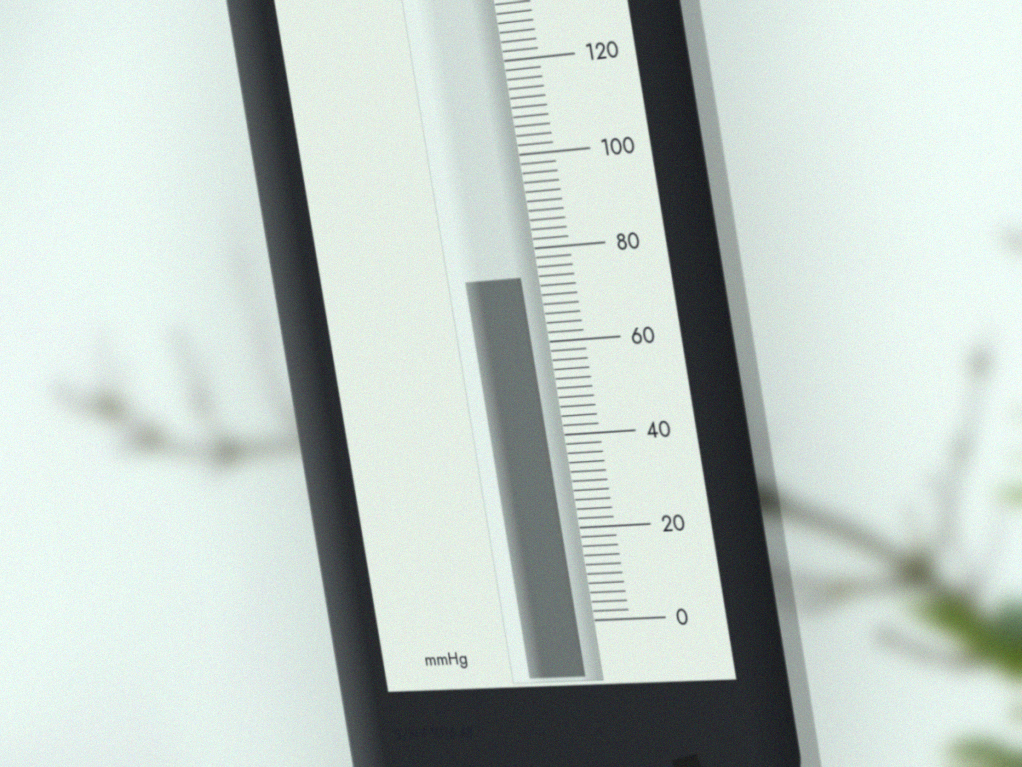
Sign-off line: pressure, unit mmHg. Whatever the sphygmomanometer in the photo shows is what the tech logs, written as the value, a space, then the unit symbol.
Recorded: 74 mmHg
